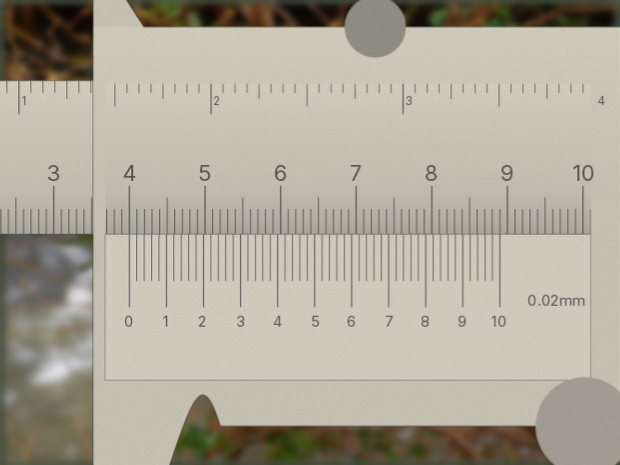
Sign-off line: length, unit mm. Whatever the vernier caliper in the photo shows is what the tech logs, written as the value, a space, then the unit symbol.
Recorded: 40.0 mm
